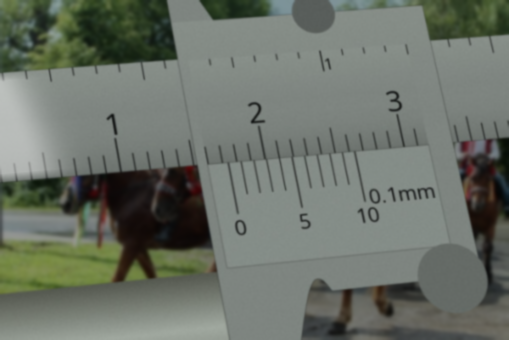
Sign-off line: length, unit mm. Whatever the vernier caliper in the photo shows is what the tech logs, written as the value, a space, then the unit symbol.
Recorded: 17.4 mm
